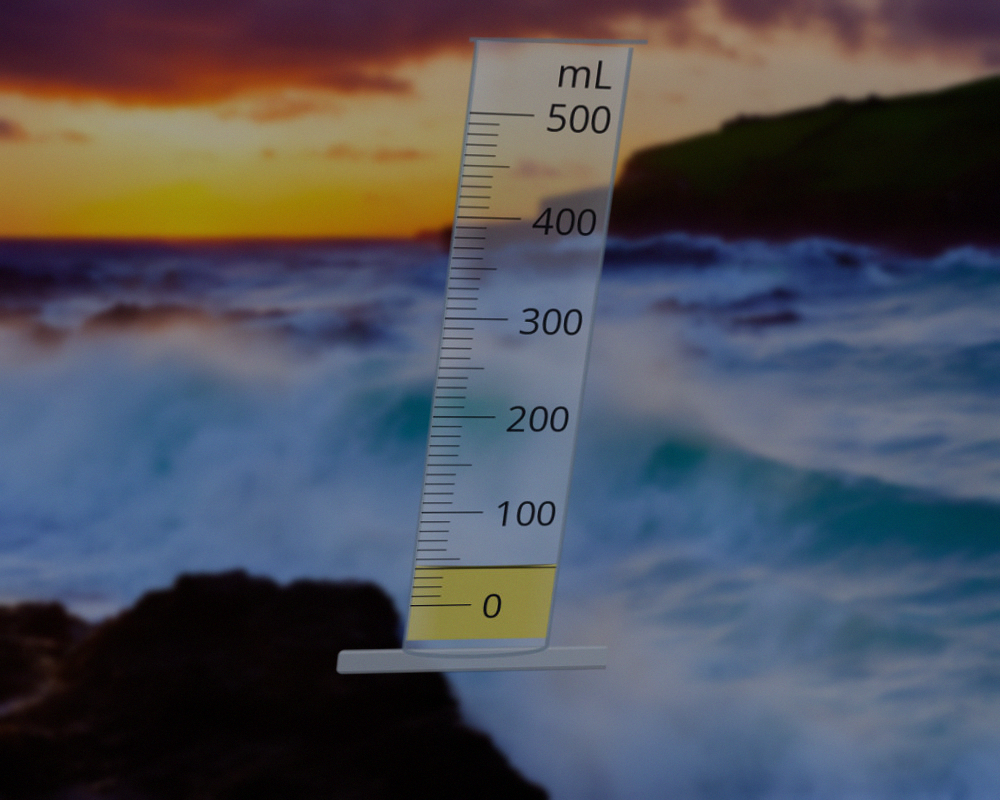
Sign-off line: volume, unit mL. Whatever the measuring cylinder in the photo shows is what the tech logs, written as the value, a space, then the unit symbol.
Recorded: 40 mL
